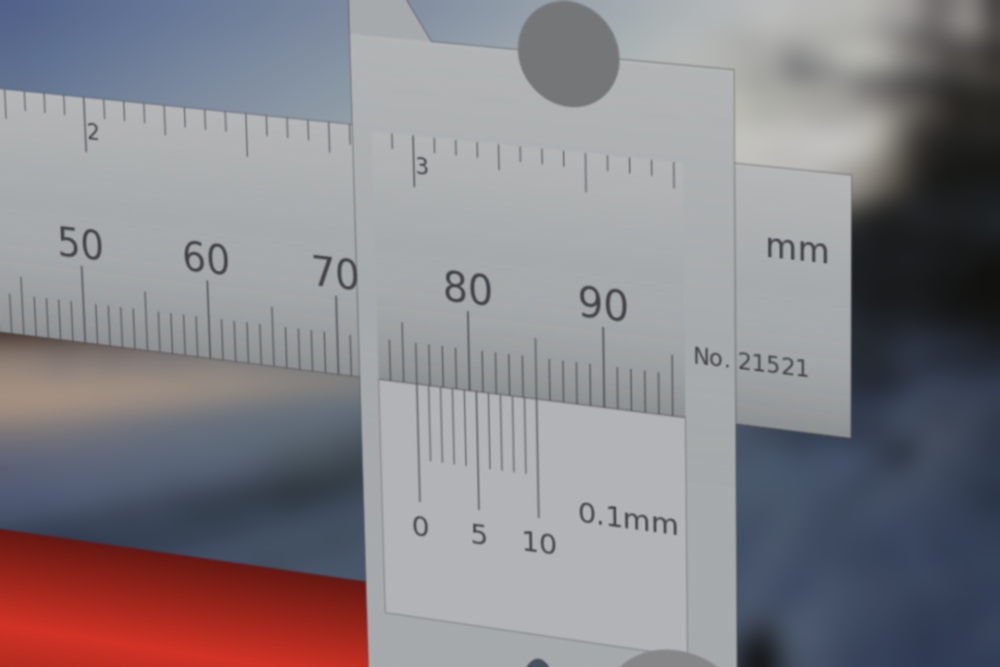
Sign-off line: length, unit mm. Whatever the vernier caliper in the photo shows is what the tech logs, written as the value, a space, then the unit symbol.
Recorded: 76.0 mm
